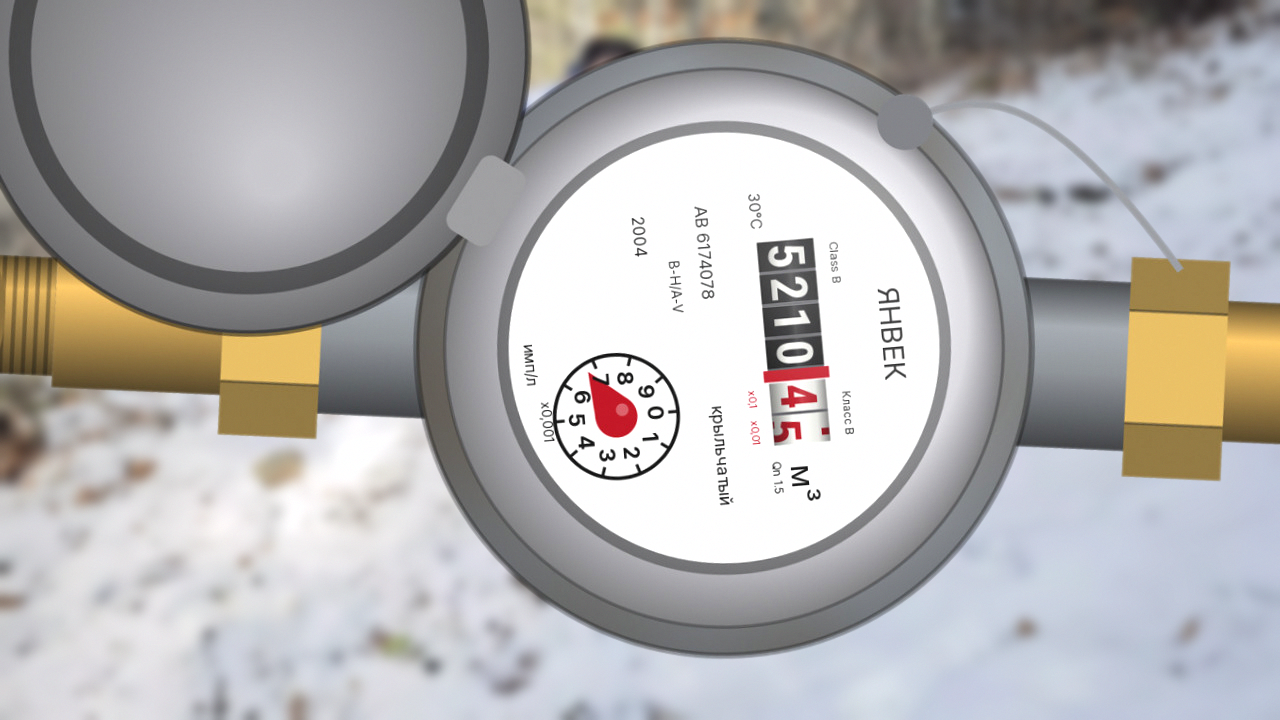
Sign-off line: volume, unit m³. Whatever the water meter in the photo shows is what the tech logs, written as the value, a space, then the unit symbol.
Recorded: 5210.446 m³
